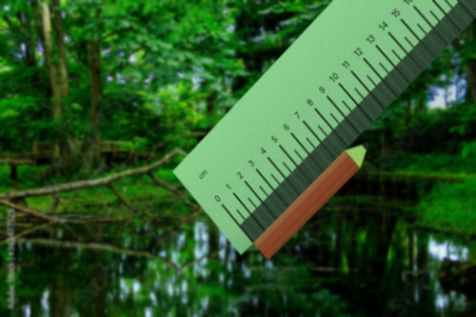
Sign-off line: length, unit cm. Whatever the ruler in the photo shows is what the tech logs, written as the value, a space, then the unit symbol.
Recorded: 9 cm
